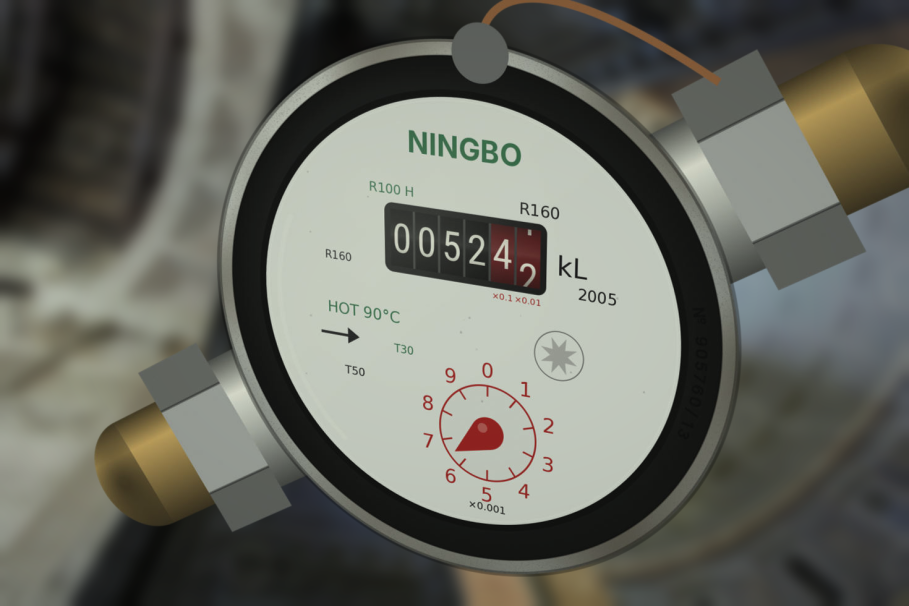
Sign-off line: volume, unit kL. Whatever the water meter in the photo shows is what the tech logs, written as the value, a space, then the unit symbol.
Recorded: 52.416 kL
